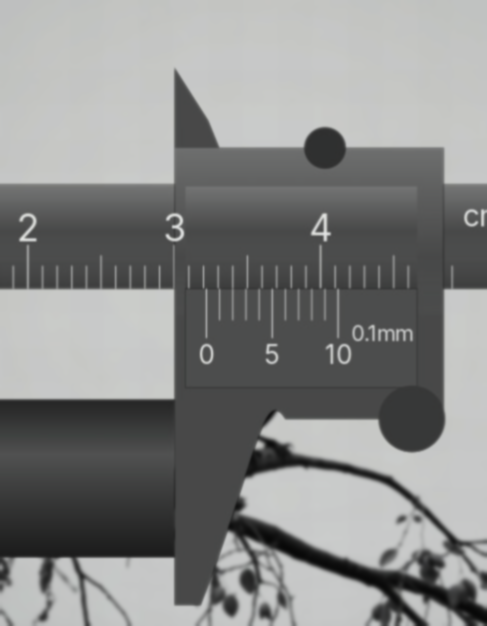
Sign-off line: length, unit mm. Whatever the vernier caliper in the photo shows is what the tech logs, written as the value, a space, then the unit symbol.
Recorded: 32.2 mm
